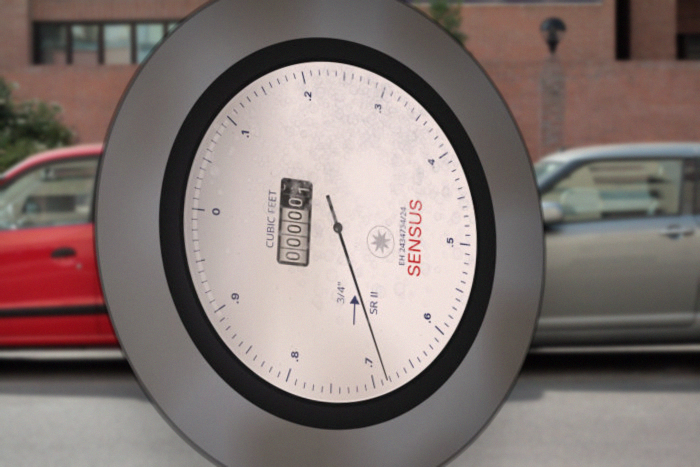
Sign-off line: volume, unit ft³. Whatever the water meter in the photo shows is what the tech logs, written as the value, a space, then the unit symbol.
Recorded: 0.68 ft³
